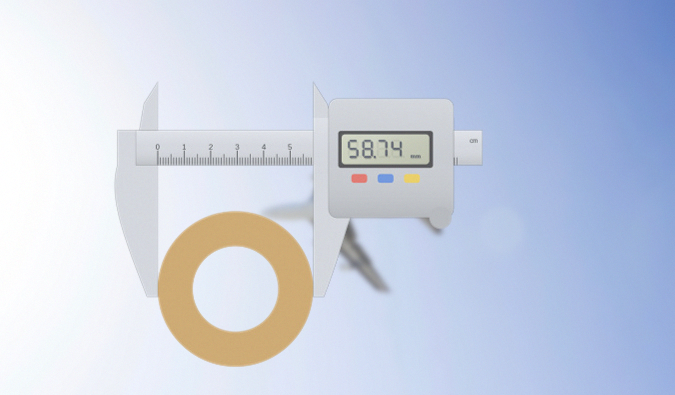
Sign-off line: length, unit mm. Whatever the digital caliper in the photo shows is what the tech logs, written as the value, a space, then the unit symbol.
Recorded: 58.74 mm
